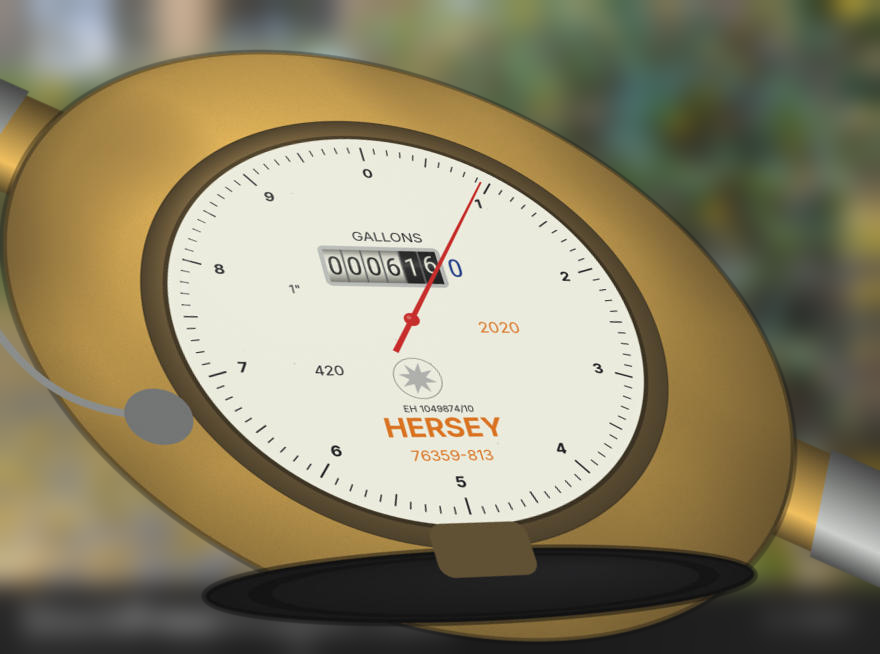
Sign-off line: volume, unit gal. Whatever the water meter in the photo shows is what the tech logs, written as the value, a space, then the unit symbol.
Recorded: 6160.9 gal
